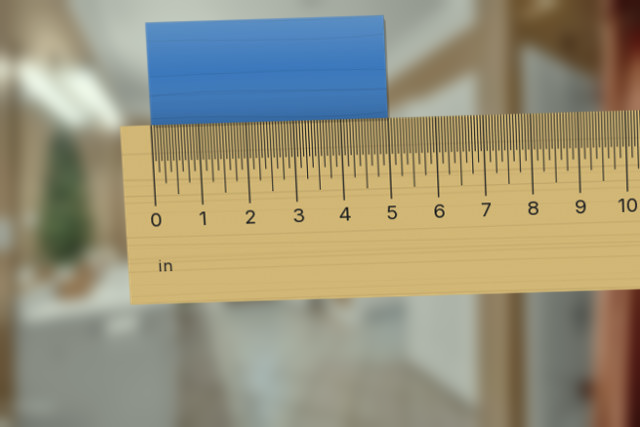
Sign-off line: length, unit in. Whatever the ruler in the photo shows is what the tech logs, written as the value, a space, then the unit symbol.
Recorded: 5 in
